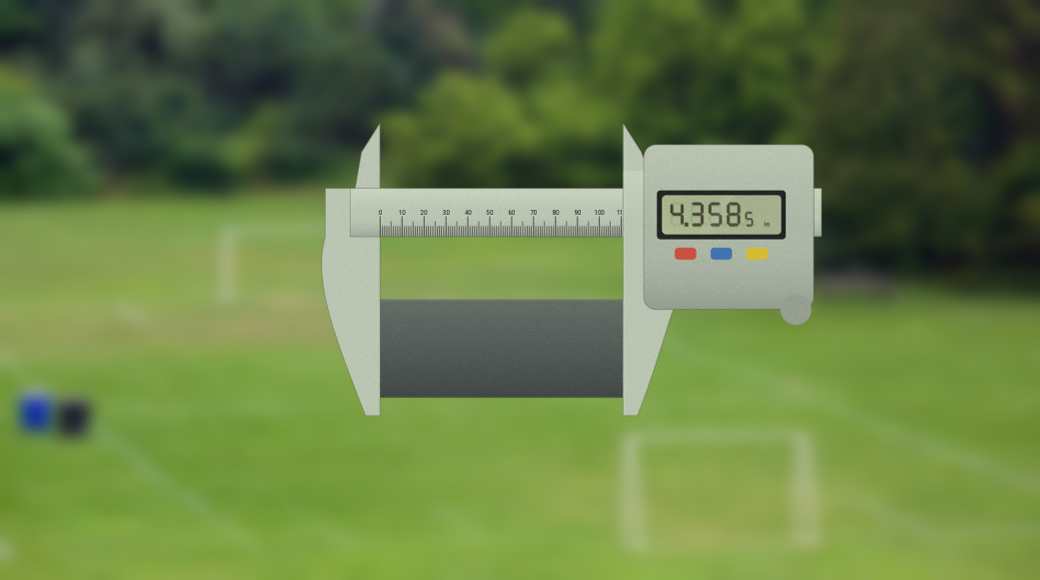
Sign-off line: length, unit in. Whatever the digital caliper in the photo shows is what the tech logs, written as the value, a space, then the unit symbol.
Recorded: 4.3585 in
